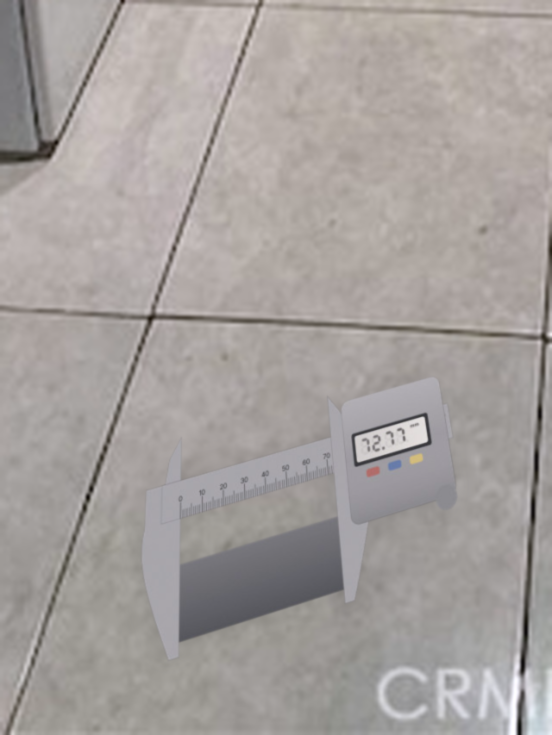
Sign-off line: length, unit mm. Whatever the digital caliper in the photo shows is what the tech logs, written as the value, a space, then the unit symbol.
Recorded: 72.77 mm
